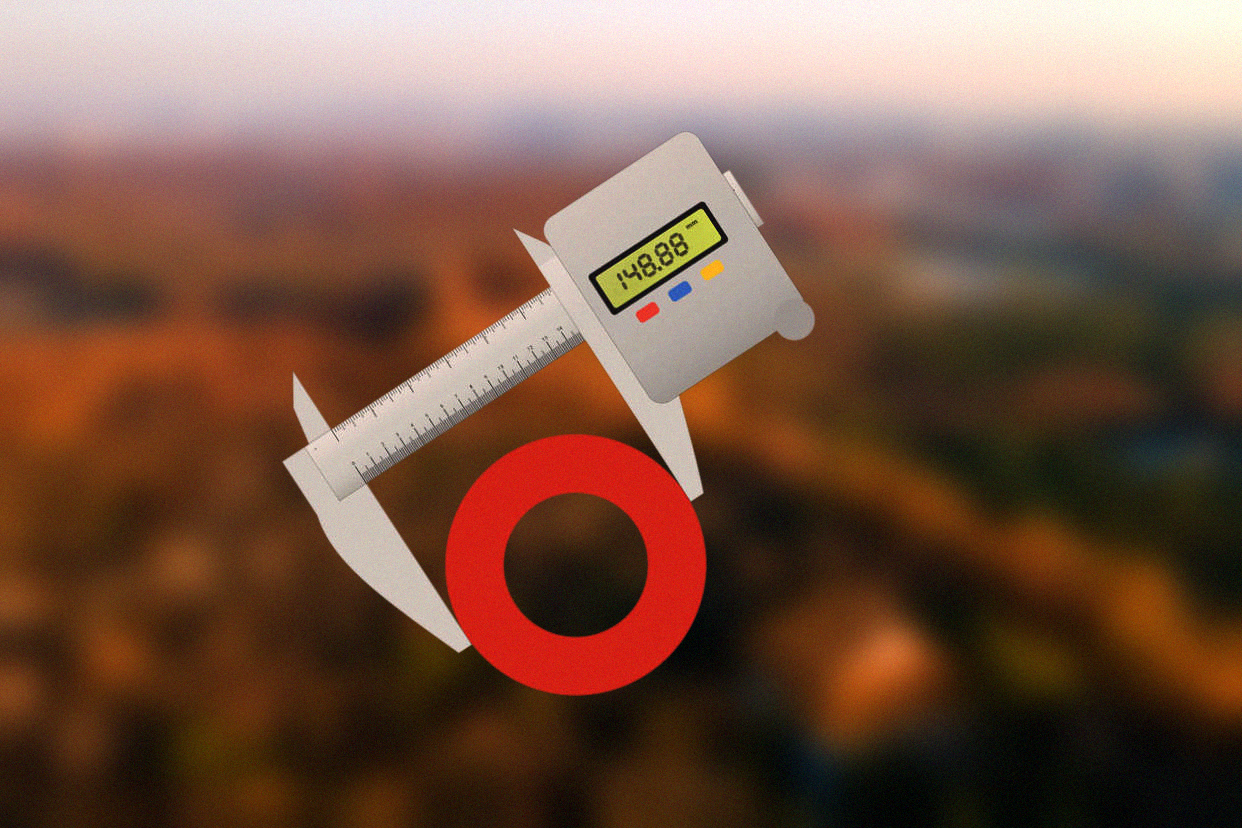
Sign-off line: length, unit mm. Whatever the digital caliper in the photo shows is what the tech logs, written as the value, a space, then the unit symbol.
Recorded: 148.88 mm
